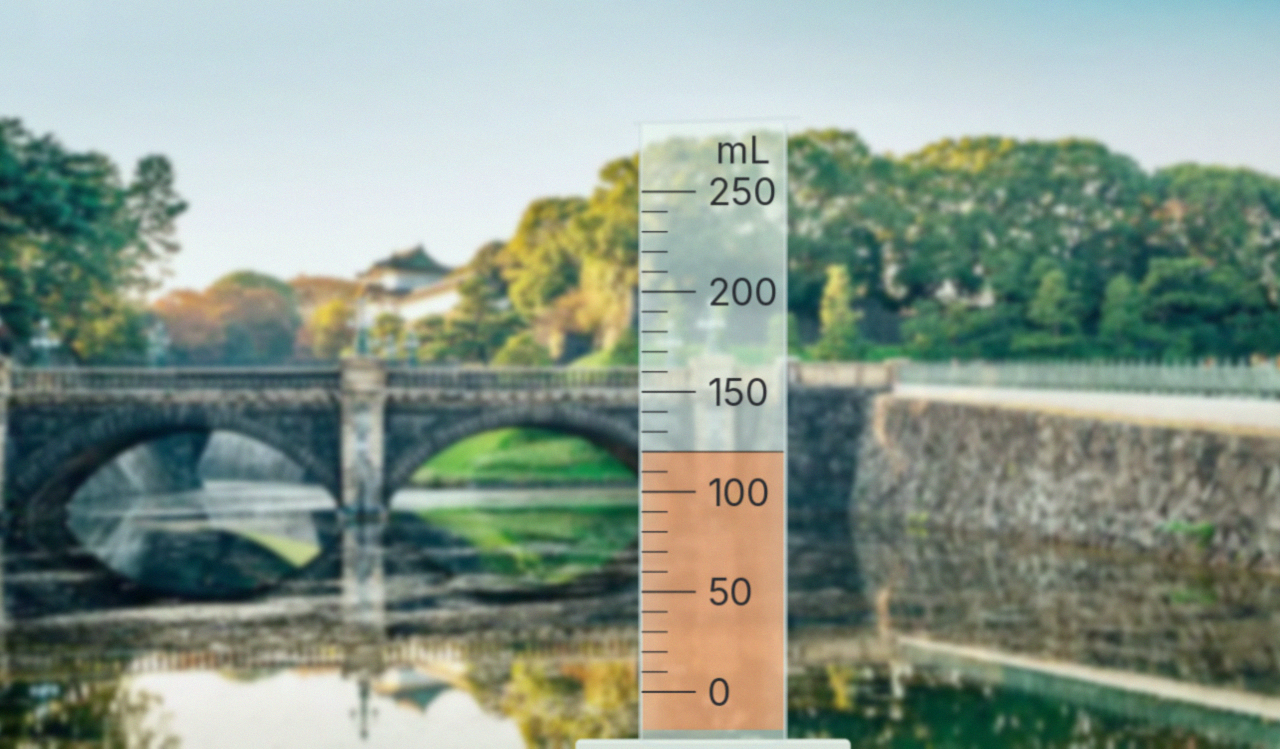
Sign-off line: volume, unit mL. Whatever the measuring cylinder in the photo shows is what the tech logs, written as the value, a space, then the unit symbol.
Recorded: 120 mL
